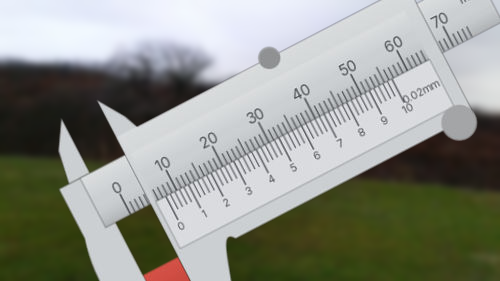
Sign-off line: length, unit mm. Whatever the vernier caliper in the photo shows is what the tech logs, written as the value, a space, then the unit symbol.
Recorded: 7.6 mm
